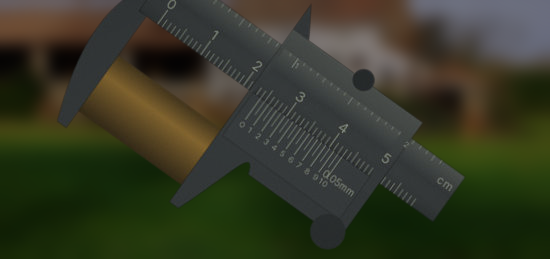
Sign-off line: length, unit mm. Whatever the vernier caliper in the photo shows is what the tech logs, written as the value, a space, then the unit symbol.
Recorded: 24.0 mm
